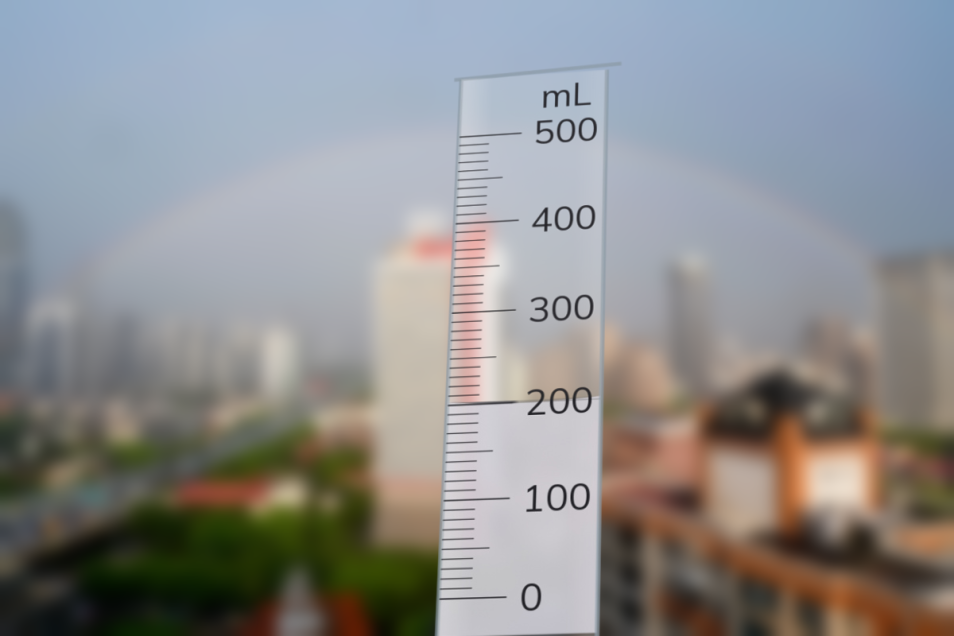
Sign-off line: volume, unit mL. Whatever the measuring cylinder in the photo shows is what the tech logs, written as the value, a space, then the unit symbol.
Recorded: 200 mL
